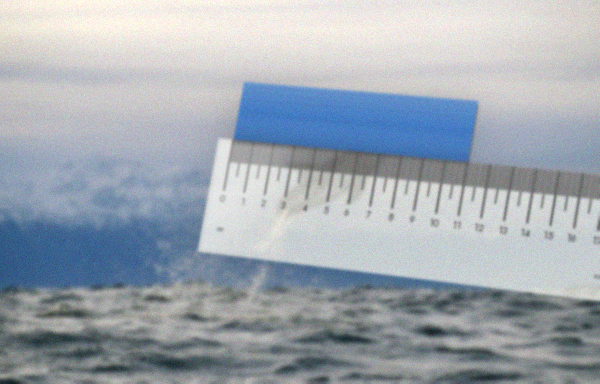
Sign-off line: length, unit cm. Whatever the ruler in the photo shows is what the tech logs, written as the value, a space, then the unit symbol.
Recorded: 11 cm
